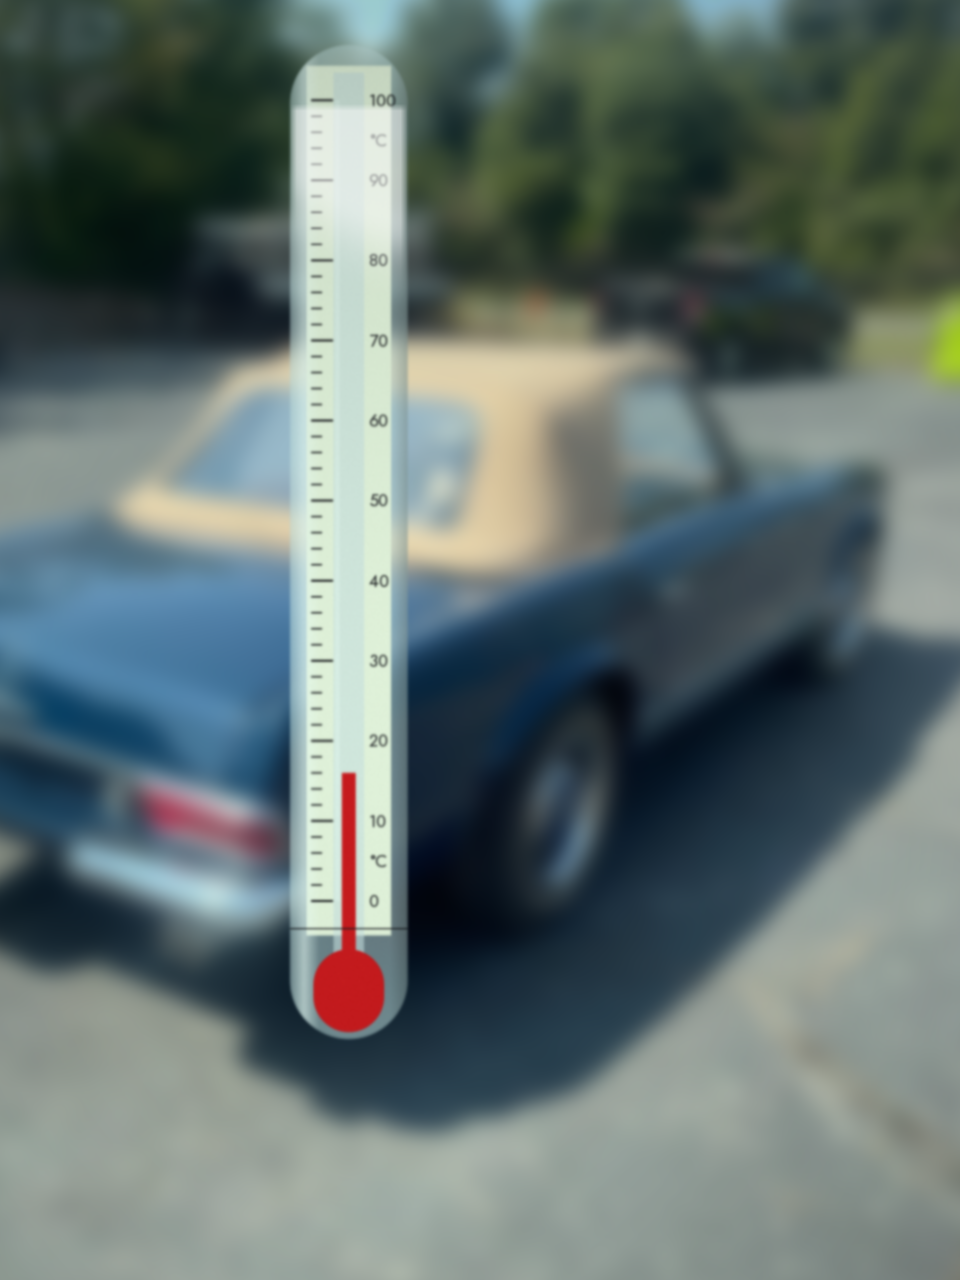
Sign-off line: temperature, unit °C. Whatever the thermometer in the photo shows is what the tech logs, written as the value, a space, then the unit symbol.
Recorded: 16 °C
